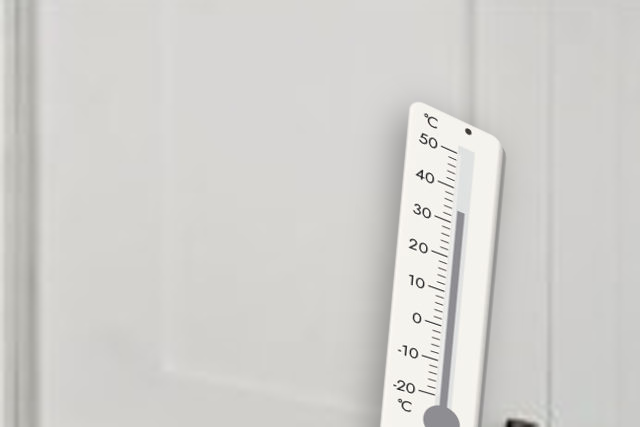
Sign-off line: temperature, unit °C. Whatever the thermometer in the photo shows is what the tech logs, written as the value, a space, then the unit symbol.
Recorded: 34 °C
